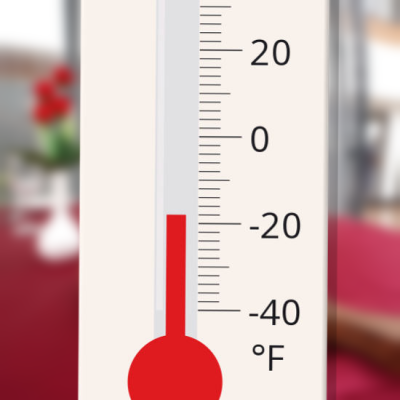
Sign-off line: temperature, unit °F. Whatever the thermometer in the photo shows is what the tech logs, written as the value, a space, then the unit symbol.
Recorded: -18 °F
